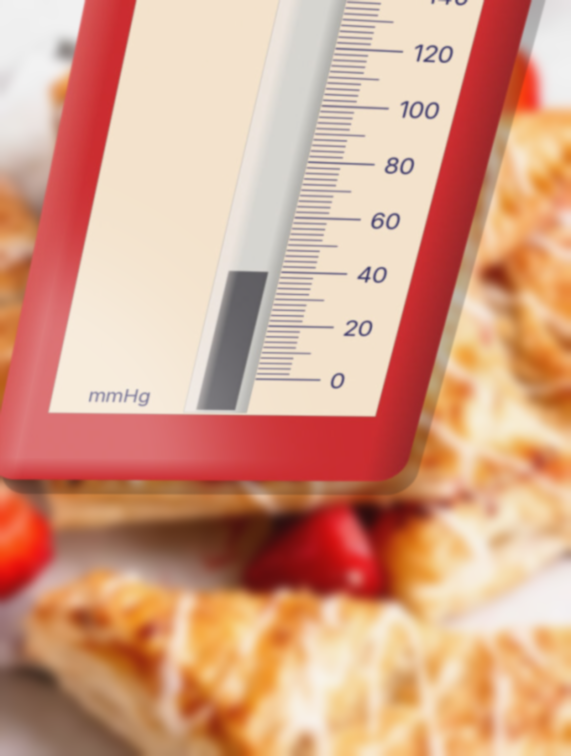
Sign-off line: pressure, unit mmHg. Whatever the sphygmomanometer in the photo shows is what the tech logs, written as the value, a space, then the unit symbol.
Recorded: 40 mmHg
